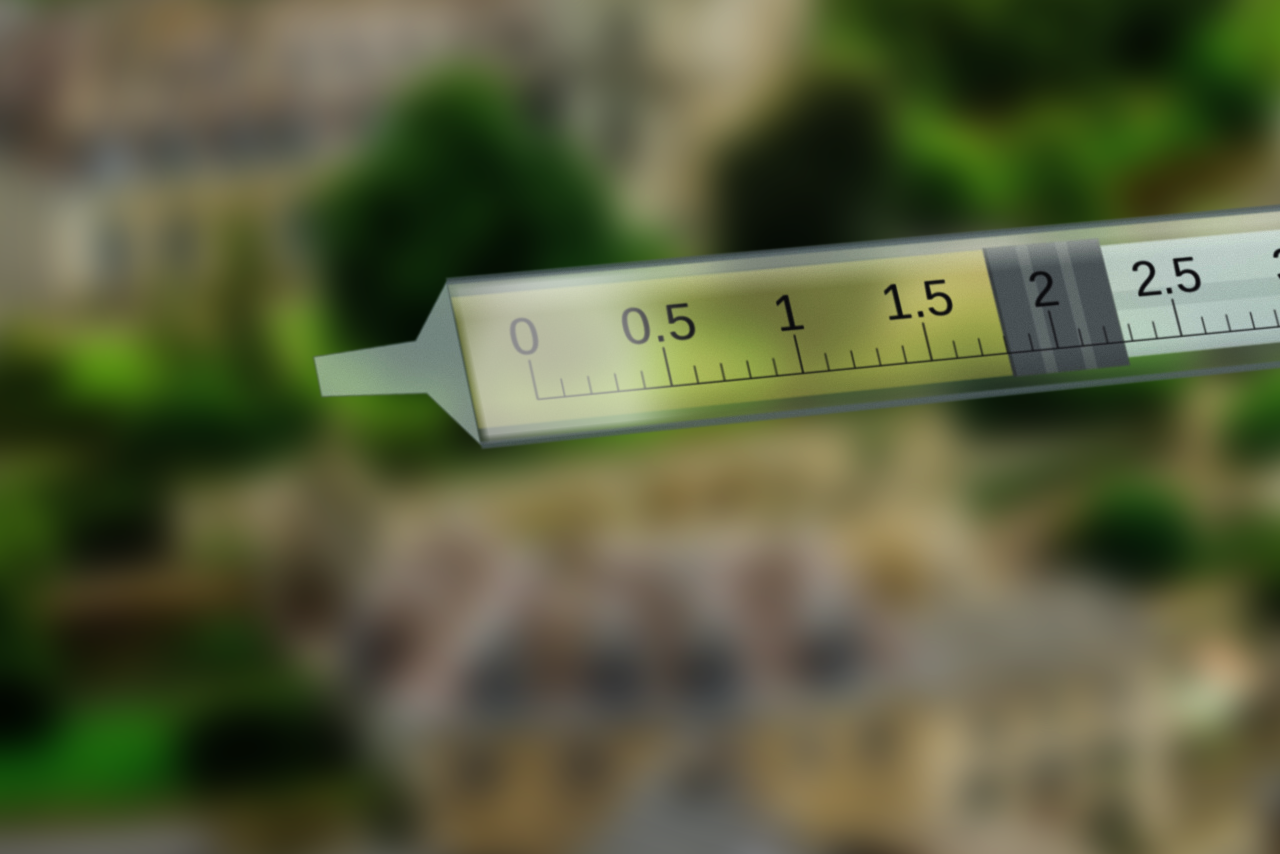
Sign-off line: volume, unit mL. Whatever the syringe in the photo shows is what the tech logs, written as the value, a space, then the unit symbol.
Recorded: 1.8 mL
